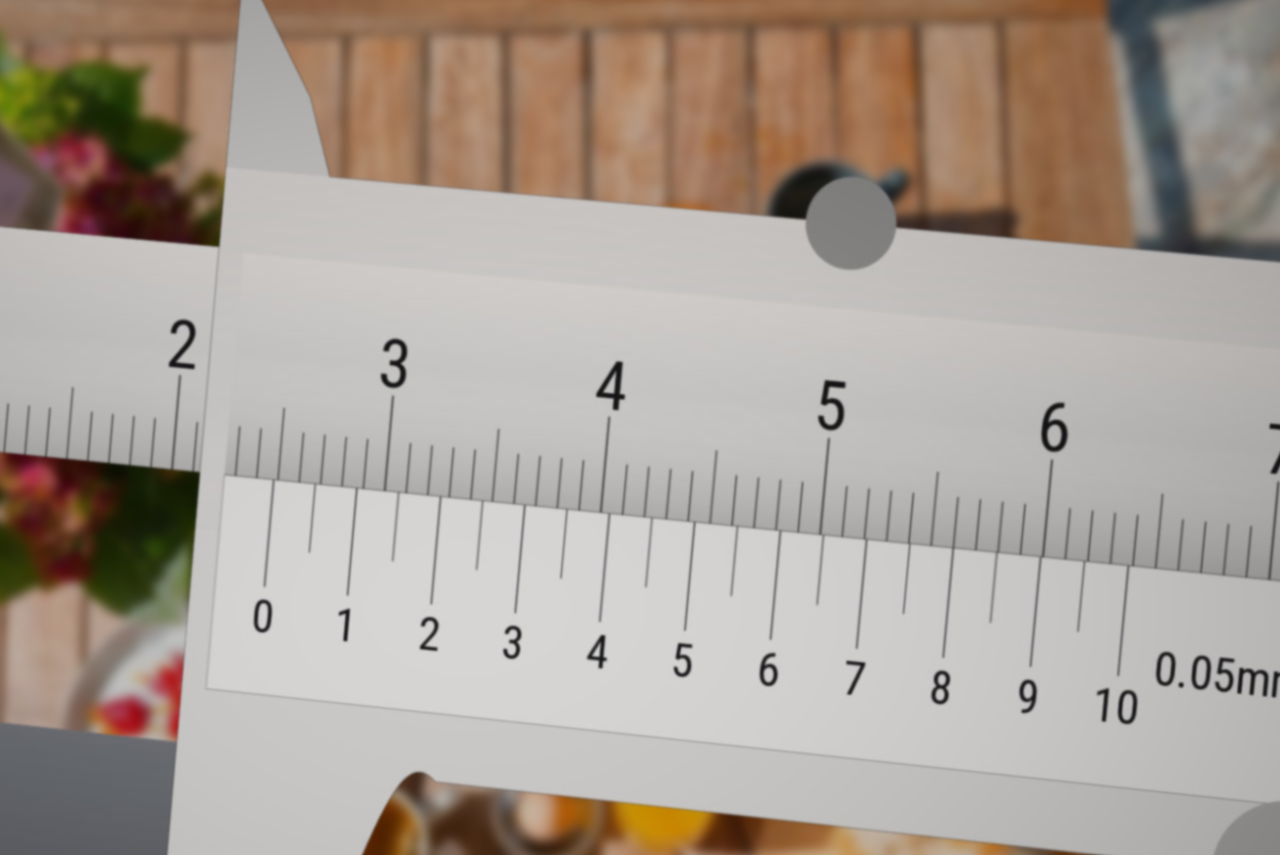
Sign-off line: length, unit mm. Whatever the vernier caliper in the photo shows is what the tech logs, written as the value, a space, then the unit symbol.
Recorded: 24.8 mm
